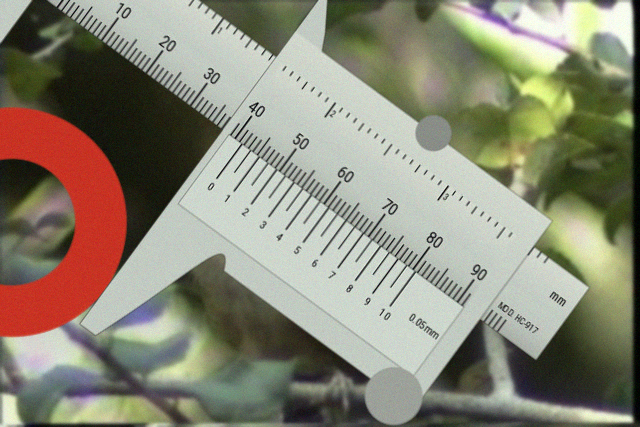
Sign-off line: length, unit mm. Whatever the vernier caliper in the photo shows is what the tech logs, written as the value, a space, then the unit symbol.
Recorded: 41.6 mm
